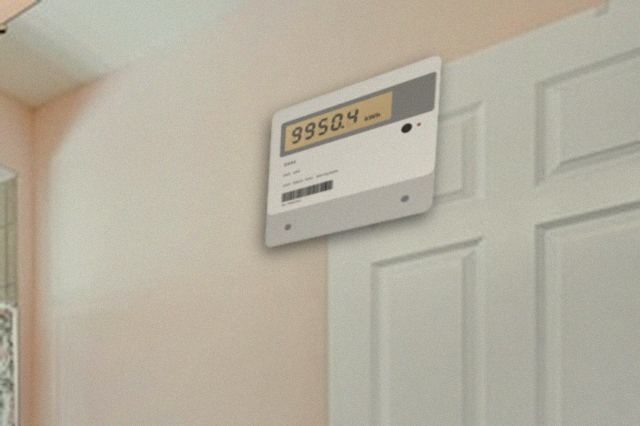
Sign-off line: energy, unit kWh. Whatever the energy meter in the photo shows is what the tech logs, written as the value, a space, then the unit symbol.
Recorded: 9950.4 kWh
